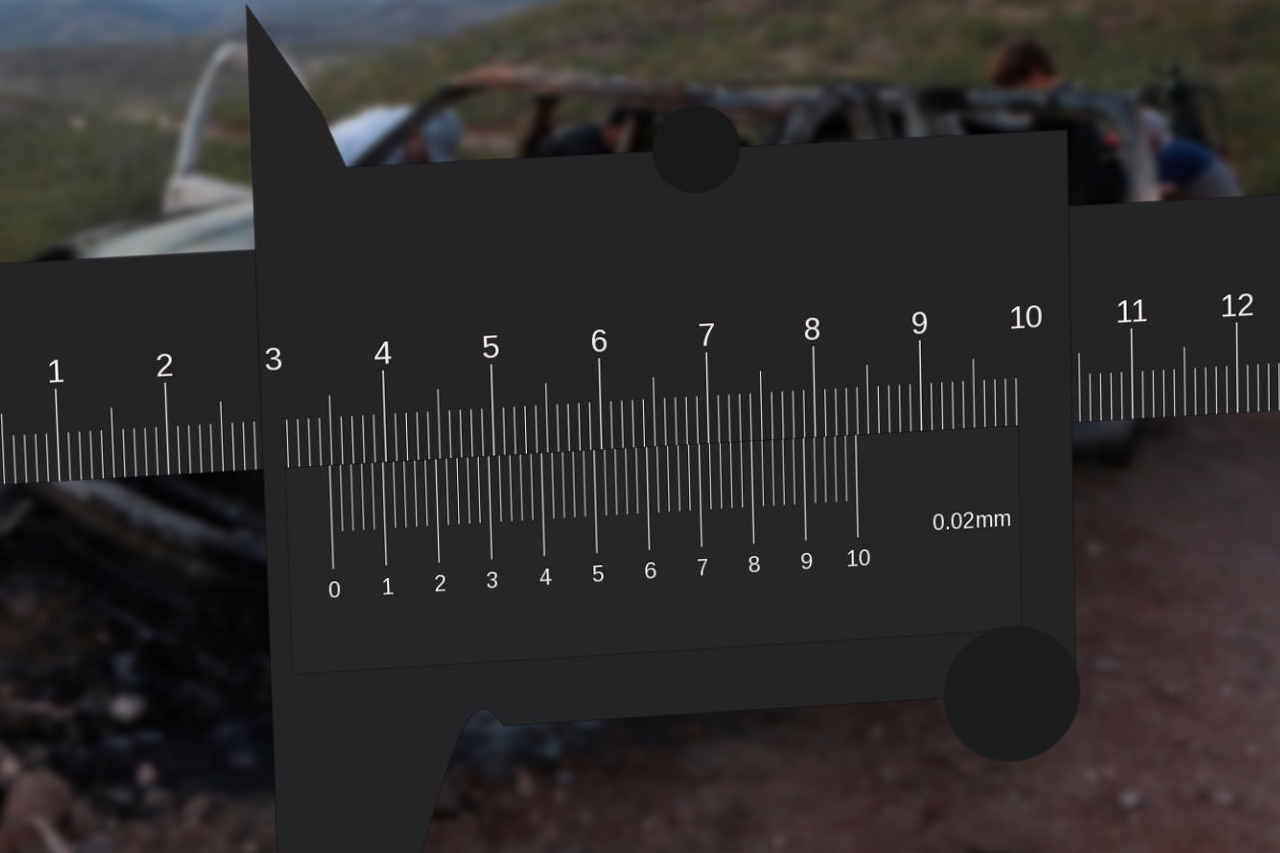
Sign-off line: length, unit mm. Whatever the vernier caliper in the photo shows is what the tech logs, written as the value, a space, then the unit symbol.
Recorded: 34.8 mm
